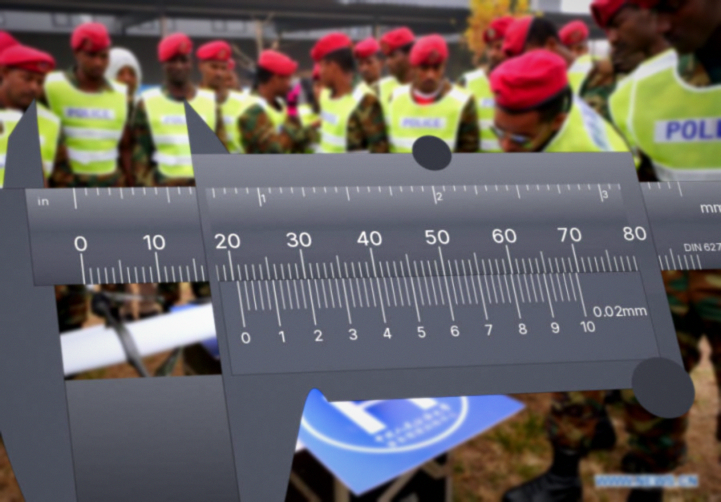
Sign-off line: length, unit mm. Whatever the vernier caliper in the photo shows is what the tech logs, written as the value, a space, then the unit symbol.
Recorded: 20.6 mm
